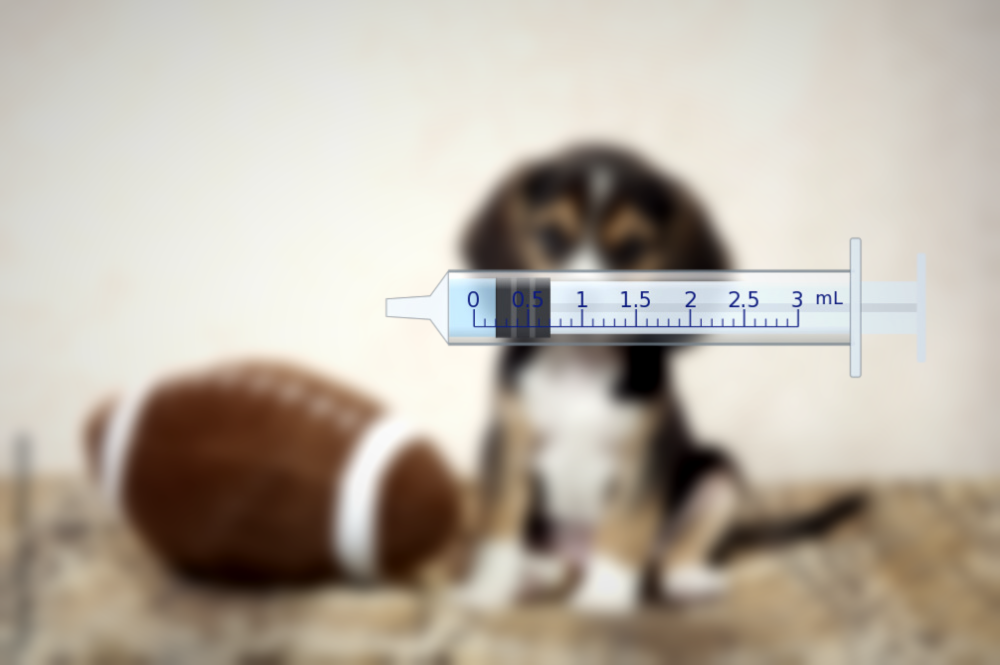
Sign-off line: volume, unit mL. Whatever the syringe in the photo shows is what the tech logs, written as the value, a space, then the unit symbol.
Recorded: 0.2 mL
